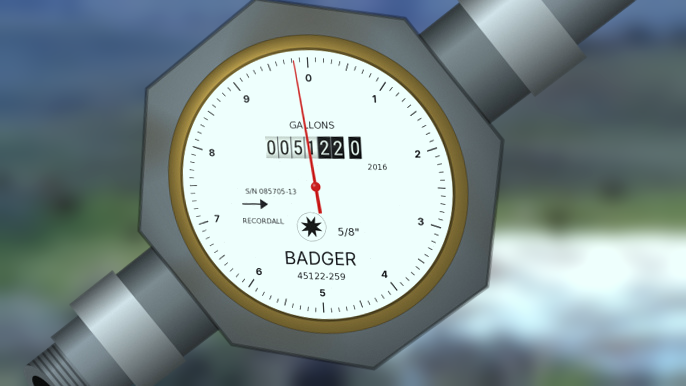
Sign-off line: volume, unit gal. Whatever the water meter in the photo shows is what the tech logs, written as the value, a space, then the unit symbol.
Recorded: 51219.8 gal
